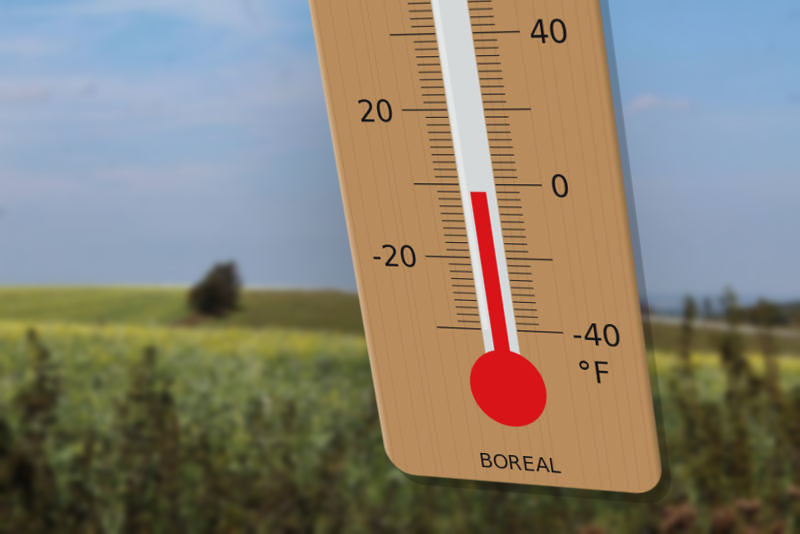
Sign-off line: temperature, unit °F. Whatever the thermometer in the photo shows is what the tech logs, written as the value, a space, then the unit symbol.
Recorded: -2 °F
